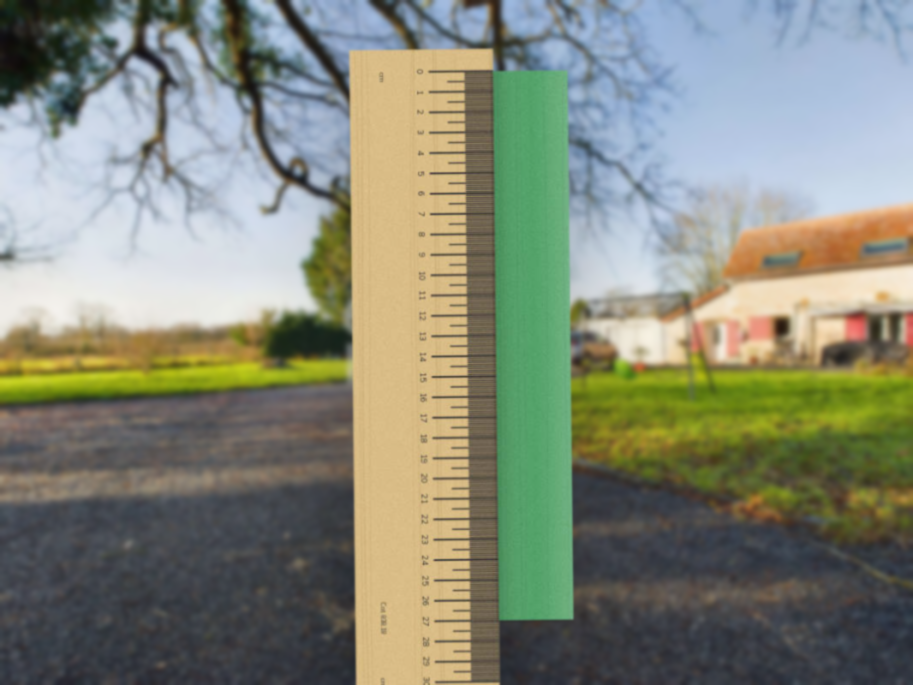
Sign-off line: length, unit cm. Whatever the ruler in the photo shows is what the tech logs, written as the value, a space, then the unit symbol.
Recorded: 27 cm
